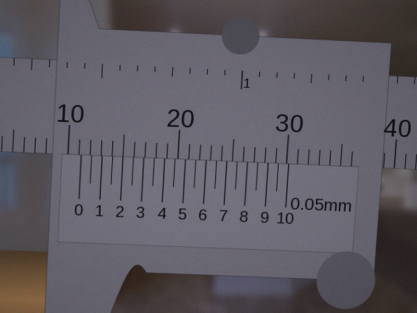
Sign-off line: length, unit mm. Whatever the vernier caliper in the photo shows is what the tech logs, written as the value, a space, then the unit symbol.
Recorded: 11.2 mm
